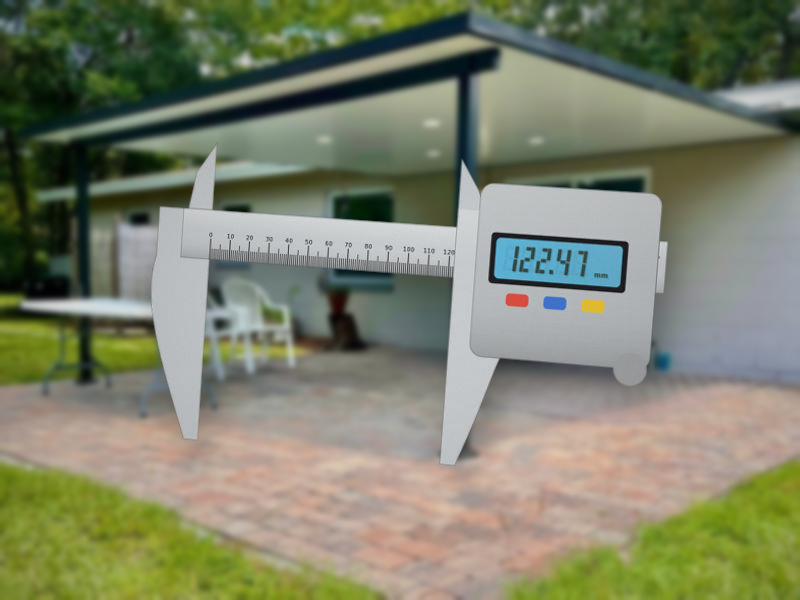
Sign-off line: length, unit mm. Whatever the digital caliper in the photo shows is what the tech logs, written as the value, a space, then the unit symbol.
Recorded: 122.47 mm
